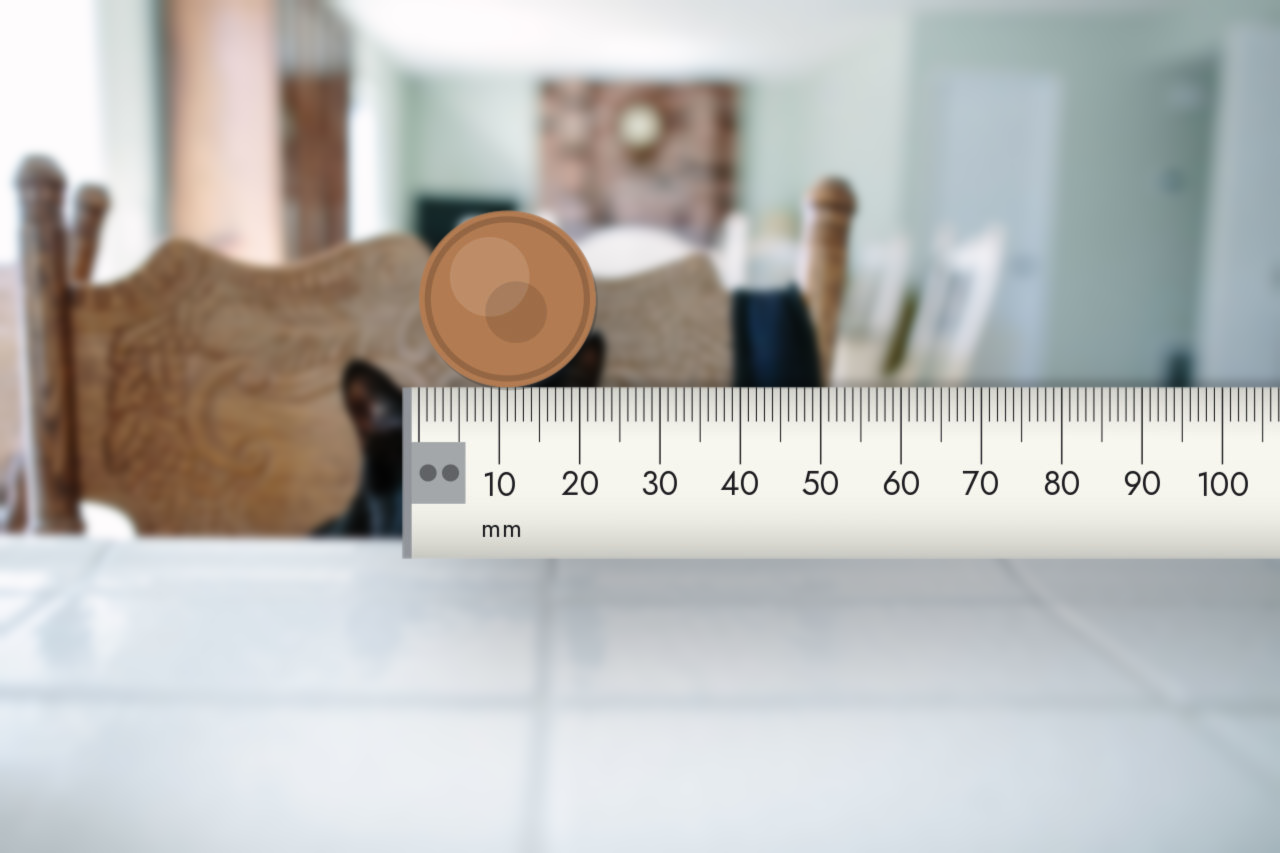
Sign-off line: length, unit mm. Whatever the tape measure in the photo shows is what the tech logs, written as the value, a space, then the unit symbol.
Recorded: 22 mm
